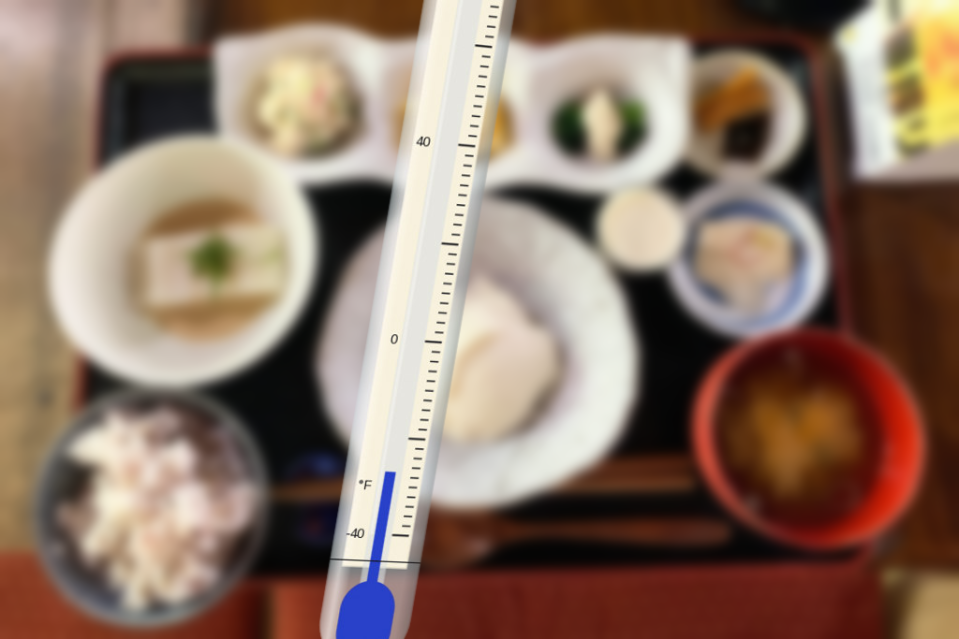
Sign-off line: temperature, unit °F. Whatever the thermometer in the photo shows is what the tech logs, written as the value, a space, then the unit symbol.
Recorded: -27 °F
